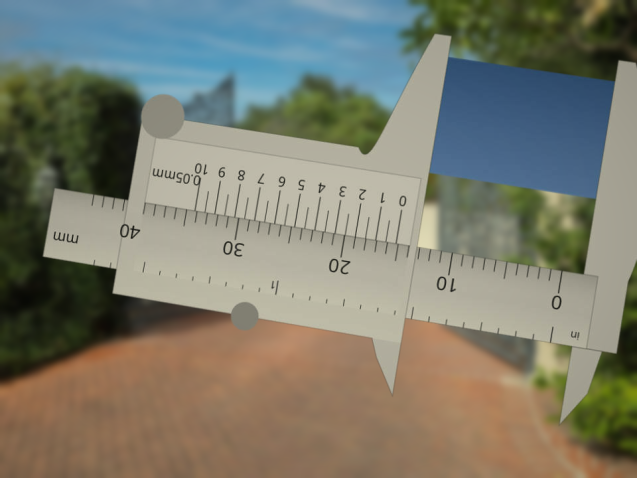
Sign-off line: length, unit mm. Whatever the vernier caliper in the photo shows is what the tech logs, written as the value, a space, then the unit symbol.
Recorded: 15.2 mm
